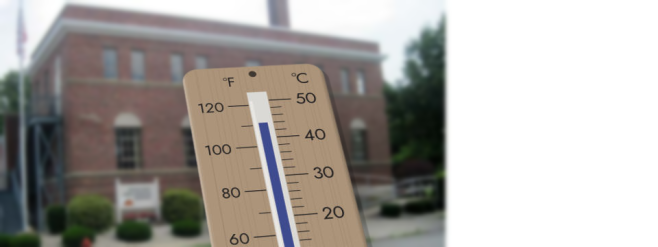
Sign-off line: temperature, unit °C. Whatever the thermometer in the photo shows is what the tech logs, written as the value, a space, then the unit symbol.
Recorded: 44 °C
